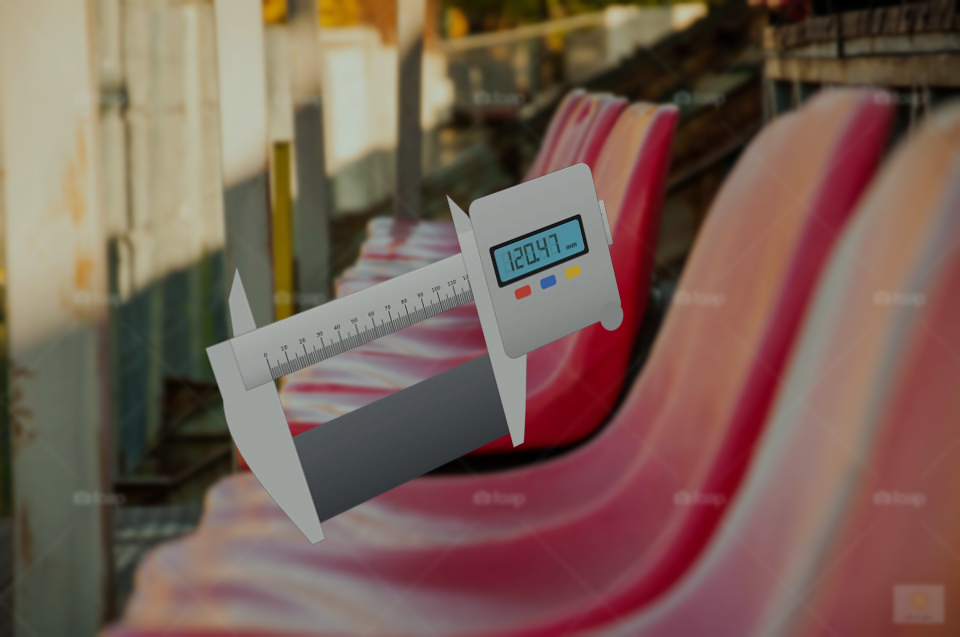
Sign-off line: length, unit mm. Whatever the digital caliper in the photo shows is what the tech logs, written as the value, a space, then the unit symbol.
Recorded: 120.47 mm
